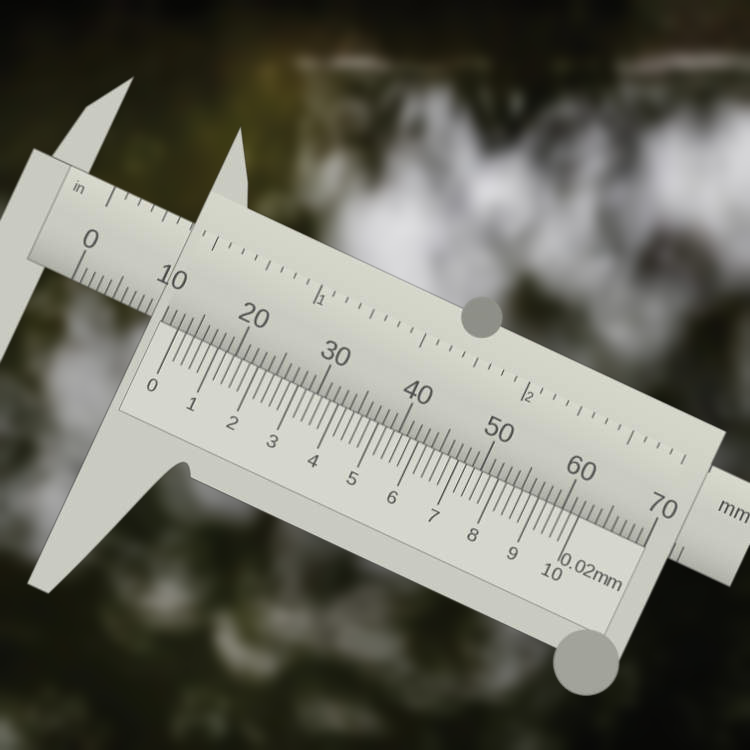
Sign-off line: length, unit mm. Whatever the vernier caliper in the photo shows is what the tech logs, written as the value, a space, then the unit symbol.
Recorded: 13.0 mm
